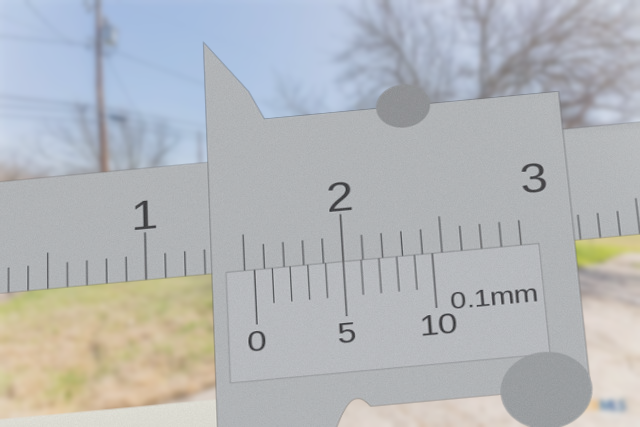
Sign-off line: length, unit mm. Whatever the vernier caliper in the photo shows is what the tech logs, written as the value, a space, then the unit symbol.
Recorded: 15.5 mm
